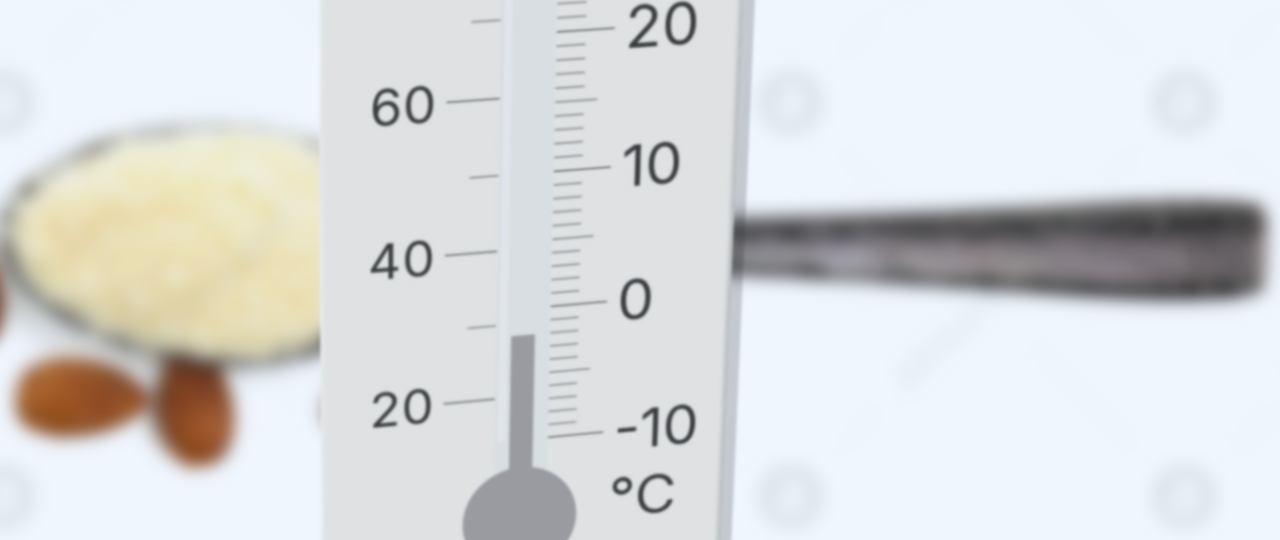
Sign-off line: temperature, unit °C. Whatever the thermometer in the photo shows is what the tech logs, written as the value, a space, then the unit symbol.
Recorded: -2 °C
